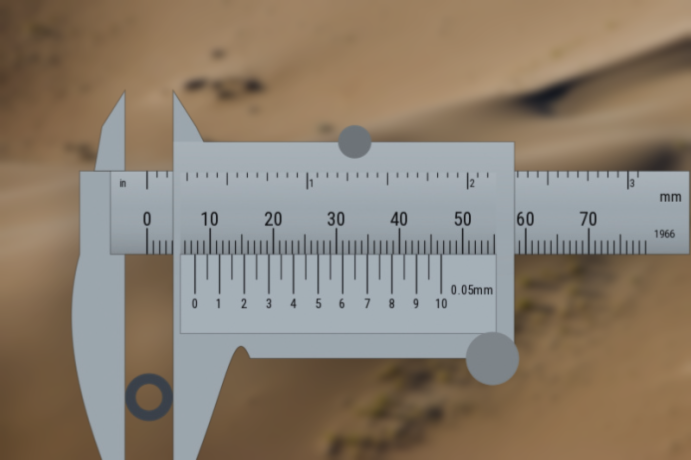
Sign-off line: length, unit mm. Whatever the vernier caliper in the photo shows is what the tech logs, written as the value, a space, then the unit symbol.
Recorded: 7.6 mm
